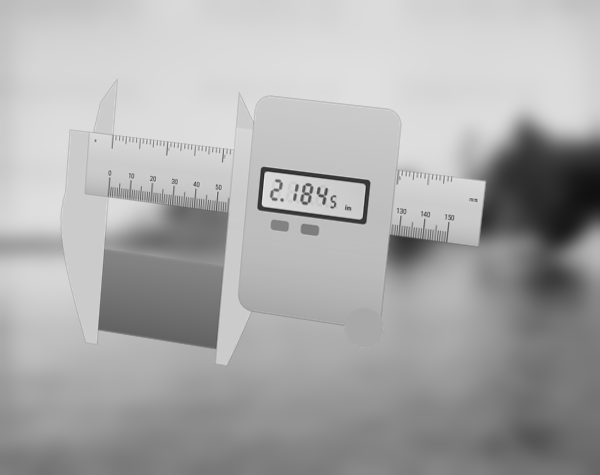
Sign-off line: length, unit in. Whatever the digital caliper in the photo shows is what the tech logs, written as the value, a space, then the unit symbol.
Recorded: 2.1845 in
